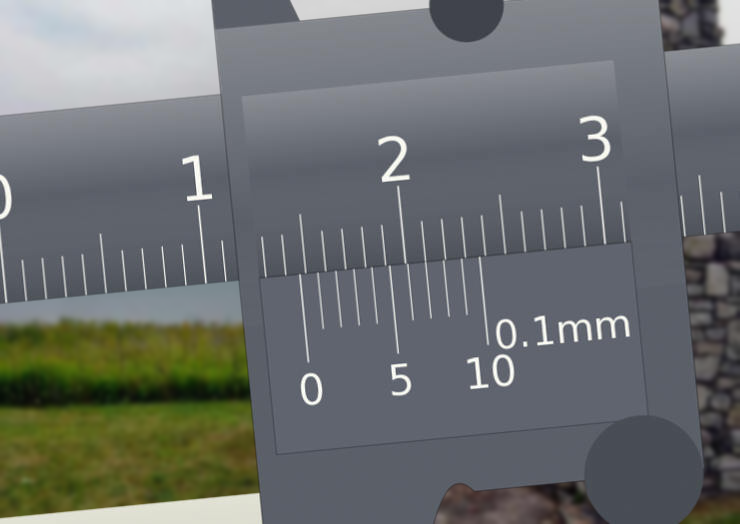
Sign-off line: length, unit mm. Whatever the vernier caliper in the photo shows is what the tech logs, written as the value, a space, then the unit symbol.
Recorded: 14.7 mm
